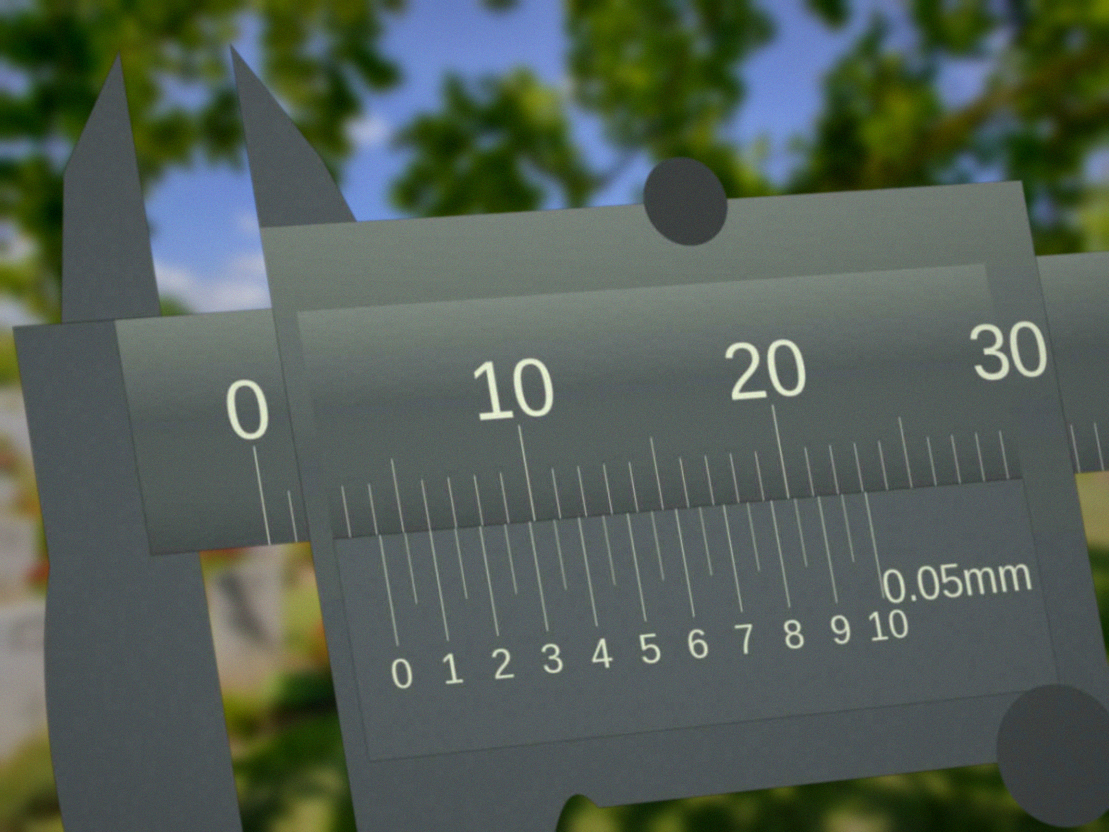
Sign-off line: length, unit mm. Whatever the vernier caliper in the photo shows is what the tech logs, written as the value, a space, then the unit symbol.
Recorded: 4.1 mm
